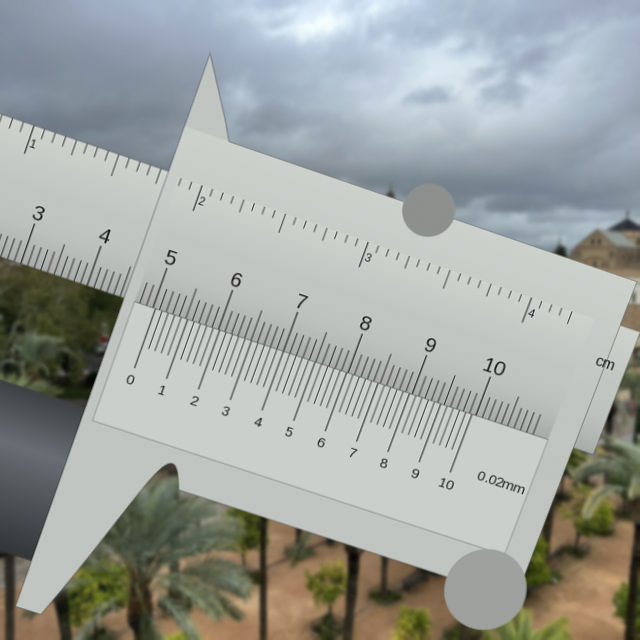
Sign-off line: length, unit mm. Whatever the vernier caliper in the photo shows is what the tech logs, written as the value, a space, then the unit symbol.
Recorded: 50.4 mm
